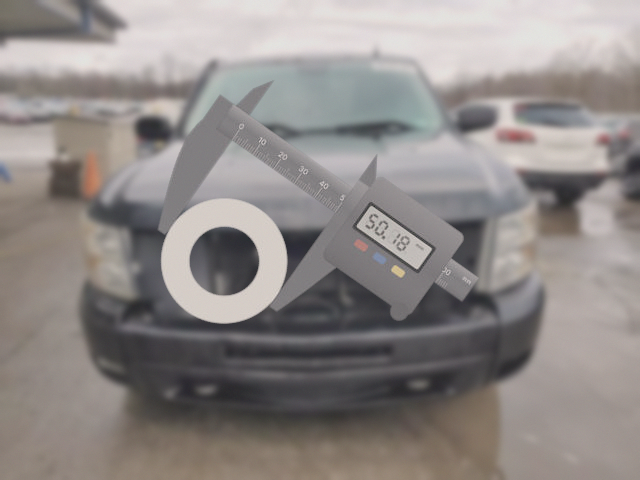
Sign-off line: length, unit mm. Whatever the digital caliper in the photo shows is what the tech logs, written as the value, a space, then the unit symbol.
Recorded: 50.18 mm
